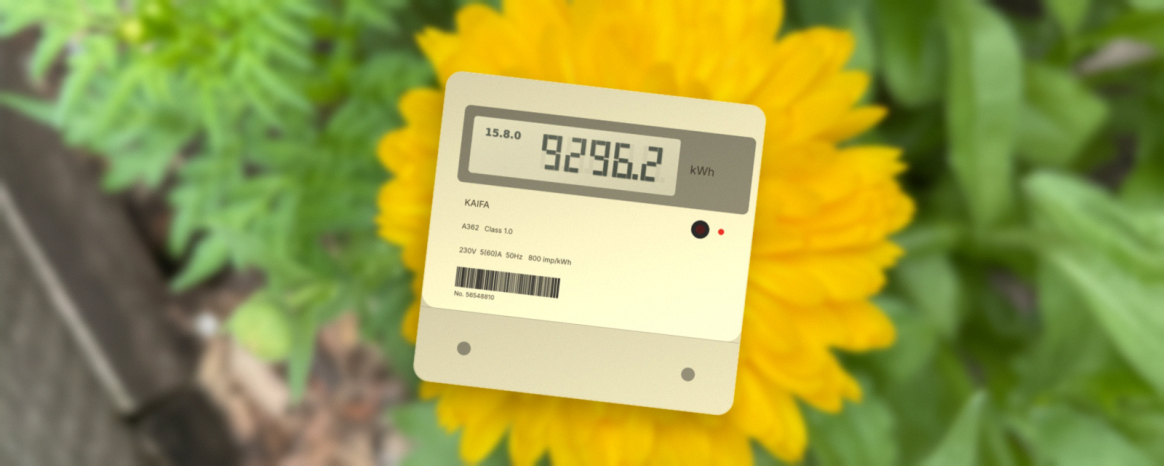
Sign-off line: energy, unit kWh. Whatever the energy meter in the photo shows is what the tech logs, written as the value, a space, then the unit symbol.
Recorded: 9296.2 kWh
